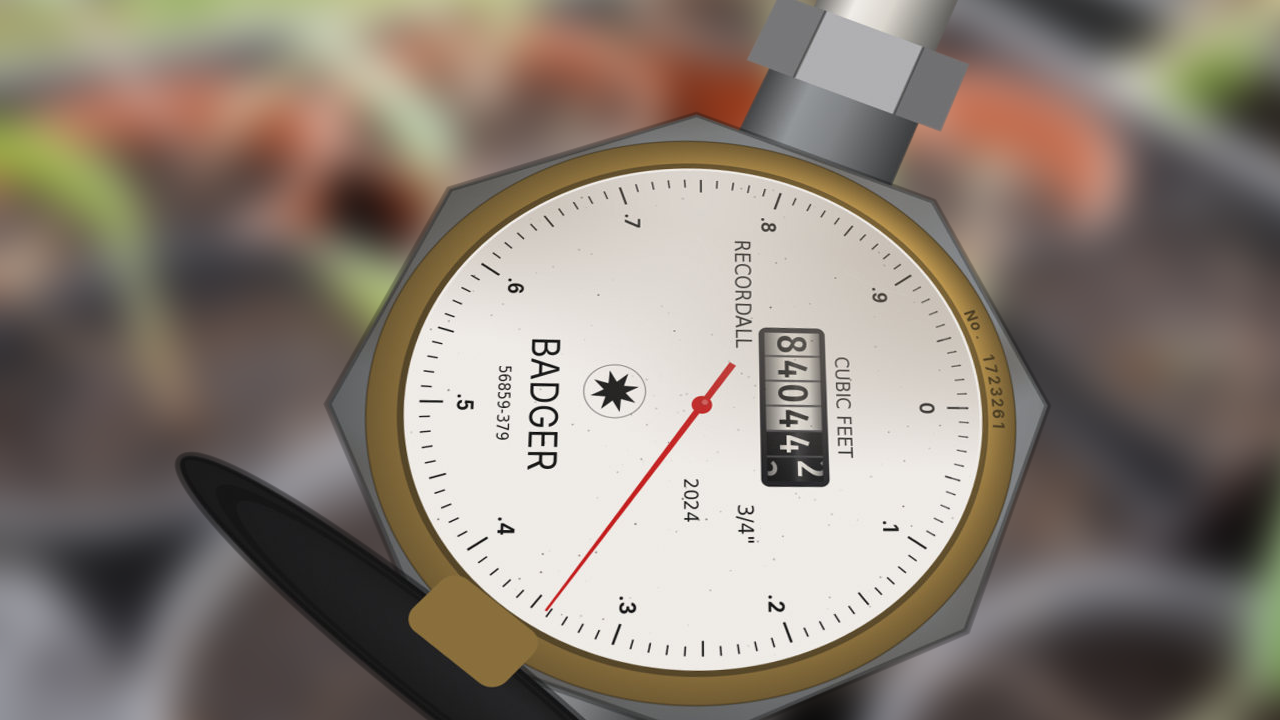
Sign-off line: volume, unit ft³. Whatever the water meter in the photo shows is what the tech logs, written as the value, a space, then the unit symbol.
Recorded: 840442.34 ft³
